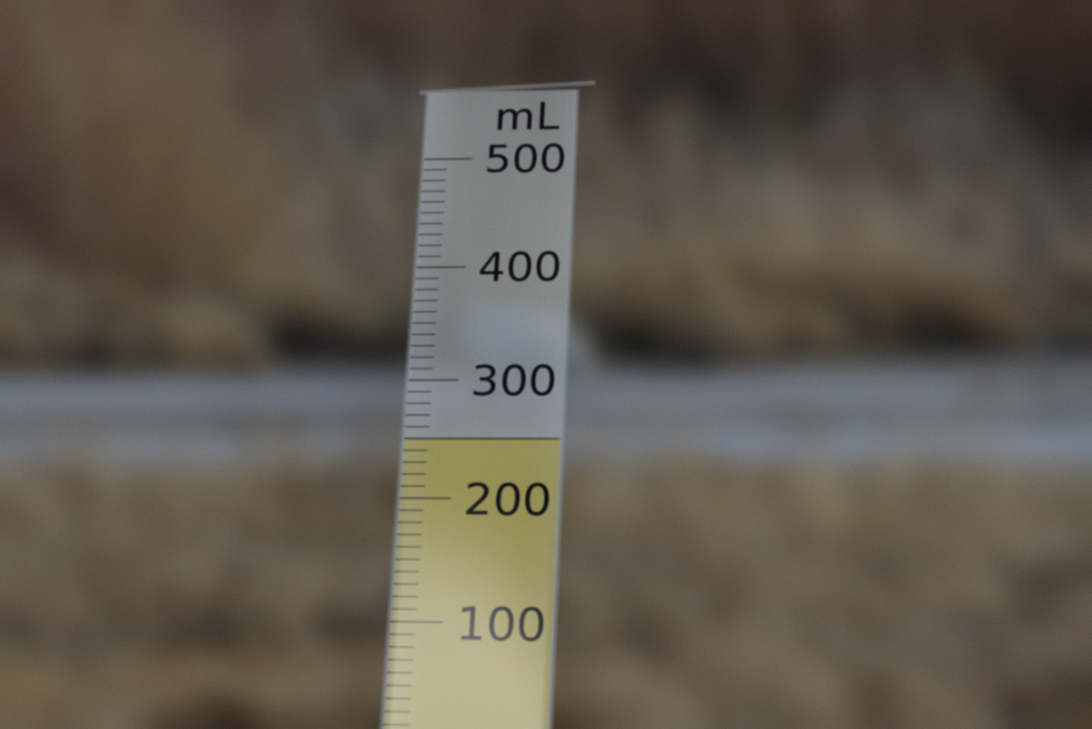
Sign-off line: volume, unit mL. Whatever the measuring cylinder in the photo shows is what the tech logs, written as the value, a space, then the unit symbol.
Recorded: 250 mL
